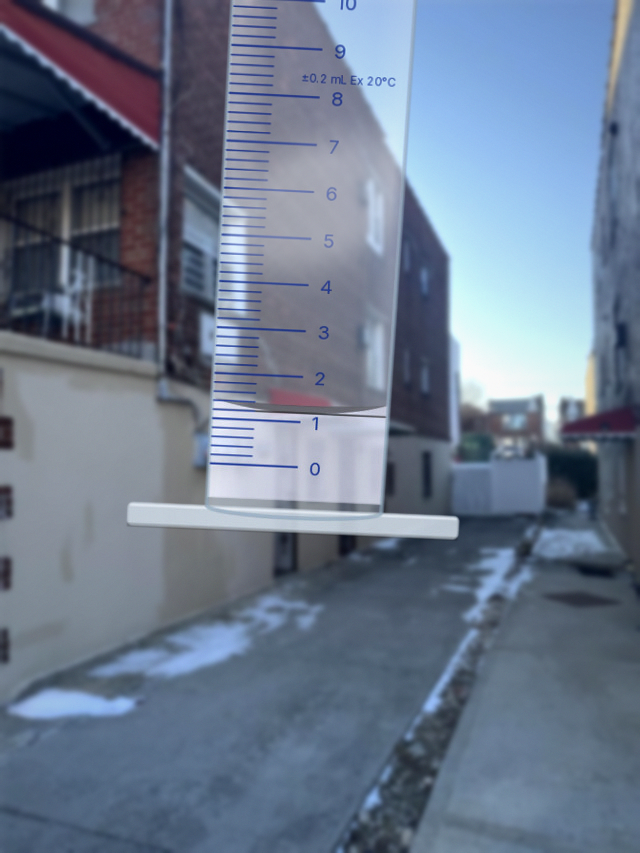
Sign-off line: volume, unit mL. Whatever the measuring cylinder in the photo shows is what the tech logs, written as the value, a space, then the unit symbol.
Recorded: 1.2 mL
